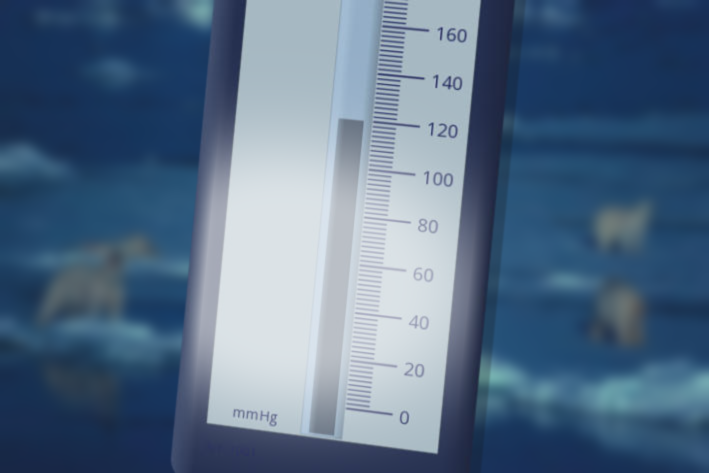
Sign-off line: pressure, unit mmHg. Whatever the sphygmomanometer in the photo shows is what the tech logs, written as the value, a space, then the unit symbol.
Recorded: 120 mmHg
